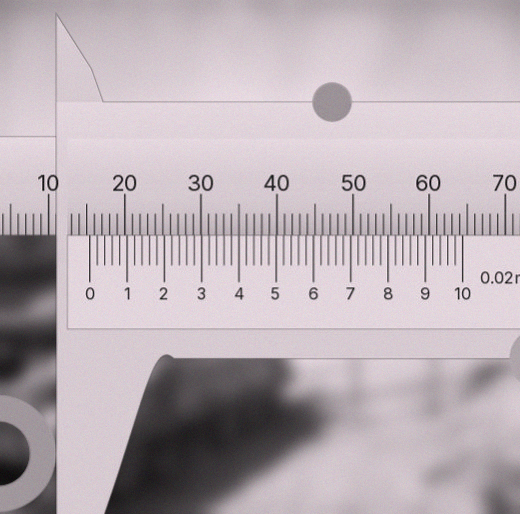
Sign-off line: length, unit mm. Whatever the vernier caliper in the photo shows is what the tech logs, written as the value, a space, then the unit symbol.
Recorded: 15.4 mm
